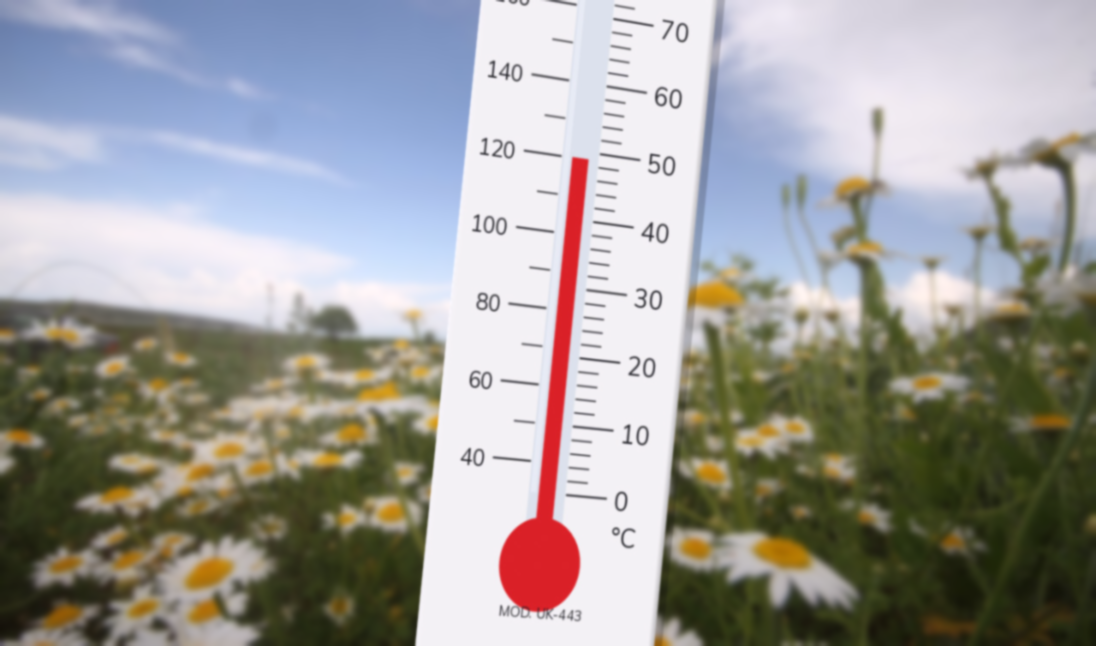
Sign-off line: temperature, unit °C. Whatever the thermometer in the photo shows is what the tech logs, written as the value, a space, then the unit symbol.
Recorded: 49 °C
